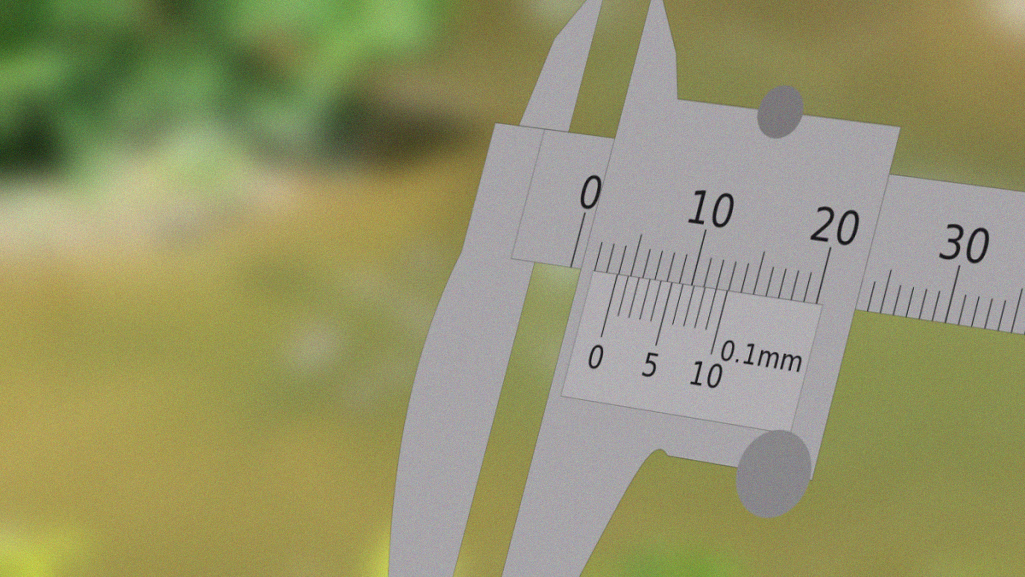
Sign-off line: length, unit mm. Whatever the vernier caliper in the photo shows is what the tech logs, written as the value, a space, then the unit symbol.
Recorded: 3.9 mm
